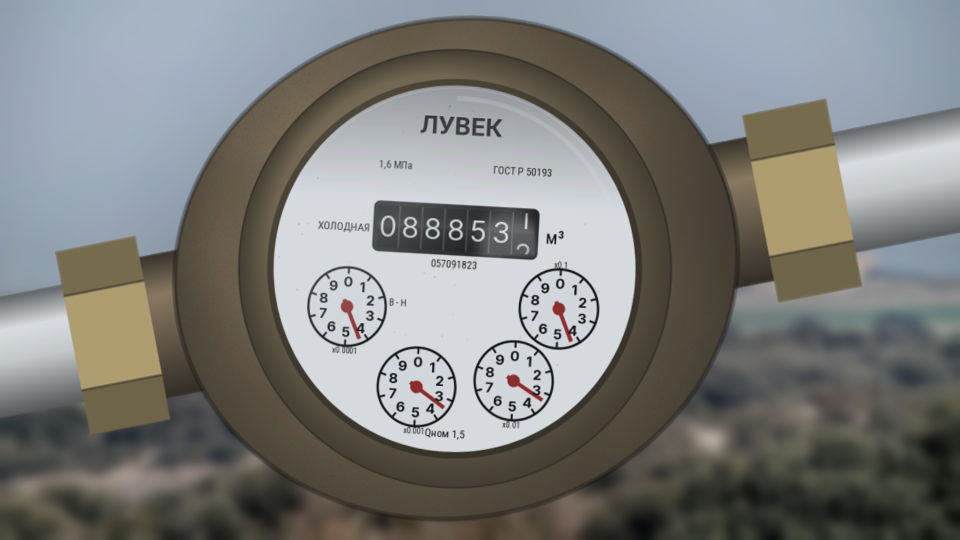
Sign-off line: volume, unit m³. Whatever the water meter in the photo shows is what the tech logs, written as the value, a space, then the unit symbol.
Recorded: 888531.4334 m³
